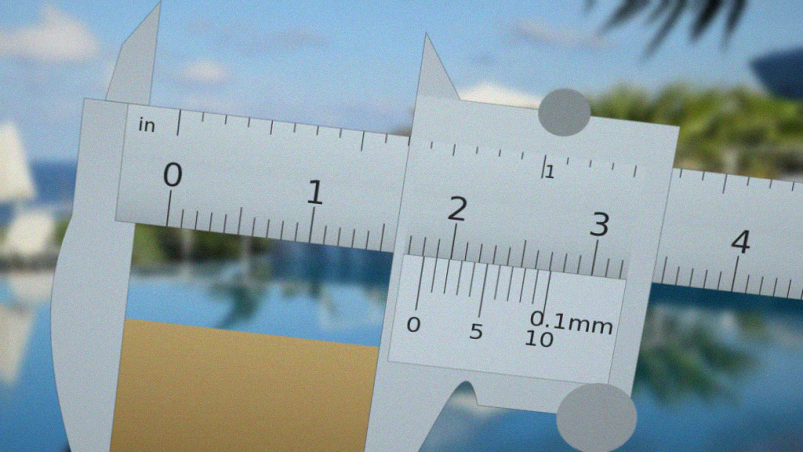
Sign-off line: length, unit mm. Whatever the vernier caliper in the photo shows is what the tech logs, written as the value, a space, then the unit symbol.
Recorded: 18.1 mm
